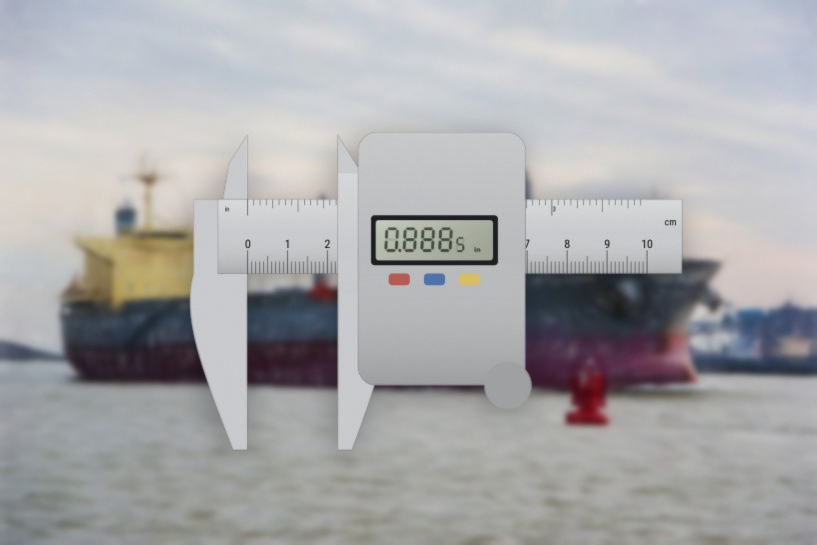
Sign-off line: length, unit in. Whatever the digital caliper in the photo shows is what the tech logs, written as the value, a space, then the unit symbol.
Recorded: 0.8885 in
